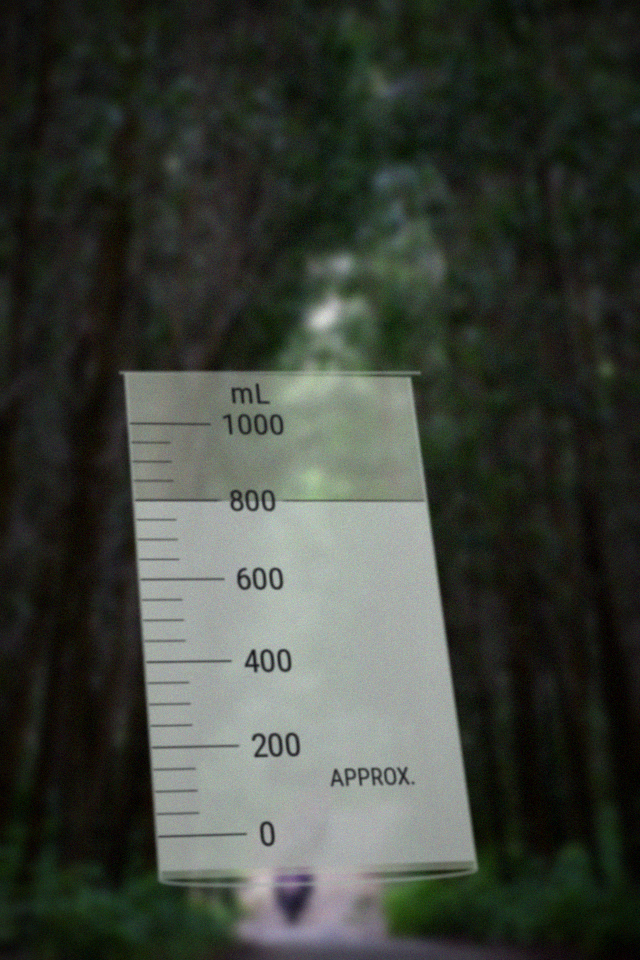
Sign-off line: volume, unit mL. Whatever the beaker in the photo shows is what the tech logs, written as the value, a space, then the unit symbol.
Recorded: 800 mL
